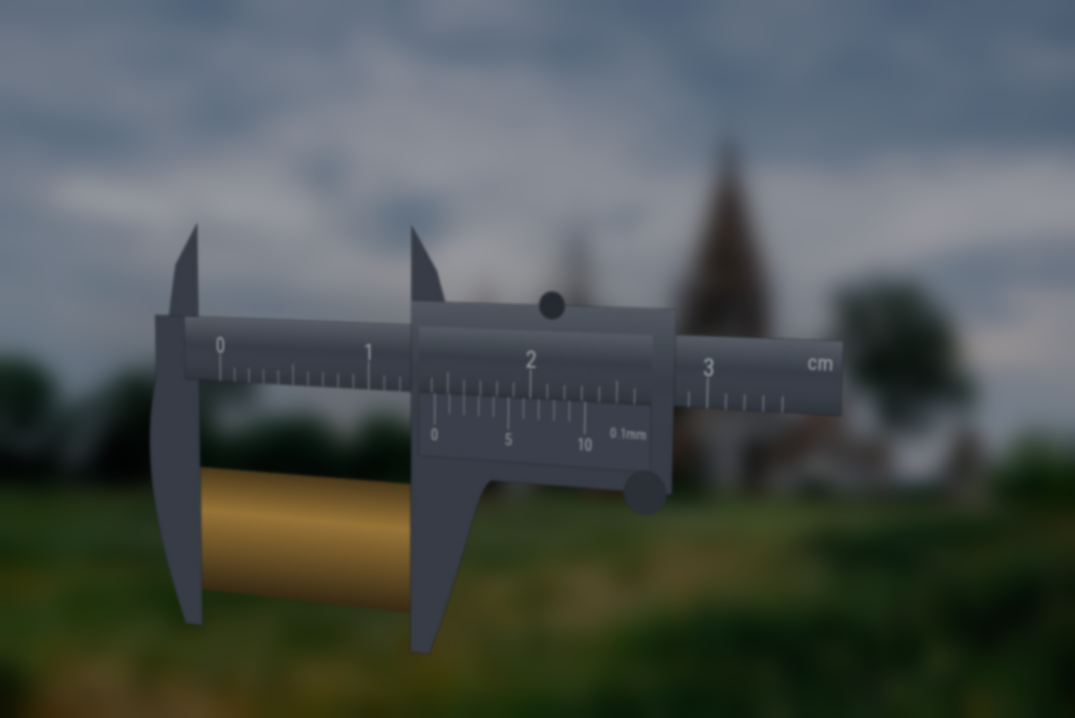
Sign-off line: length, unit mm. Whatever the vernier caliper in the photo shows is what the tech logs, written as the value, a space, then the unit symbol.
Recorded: 14.2 mm
